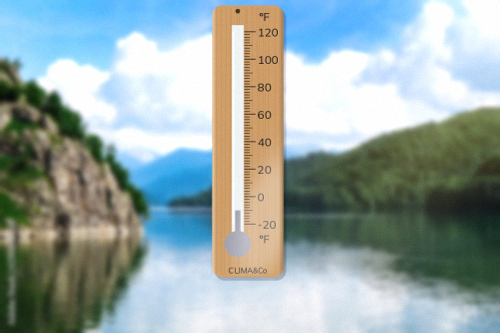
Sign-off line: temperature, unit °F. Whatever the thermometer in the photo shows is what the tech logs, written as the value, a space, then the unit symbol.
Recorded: -10 °F
